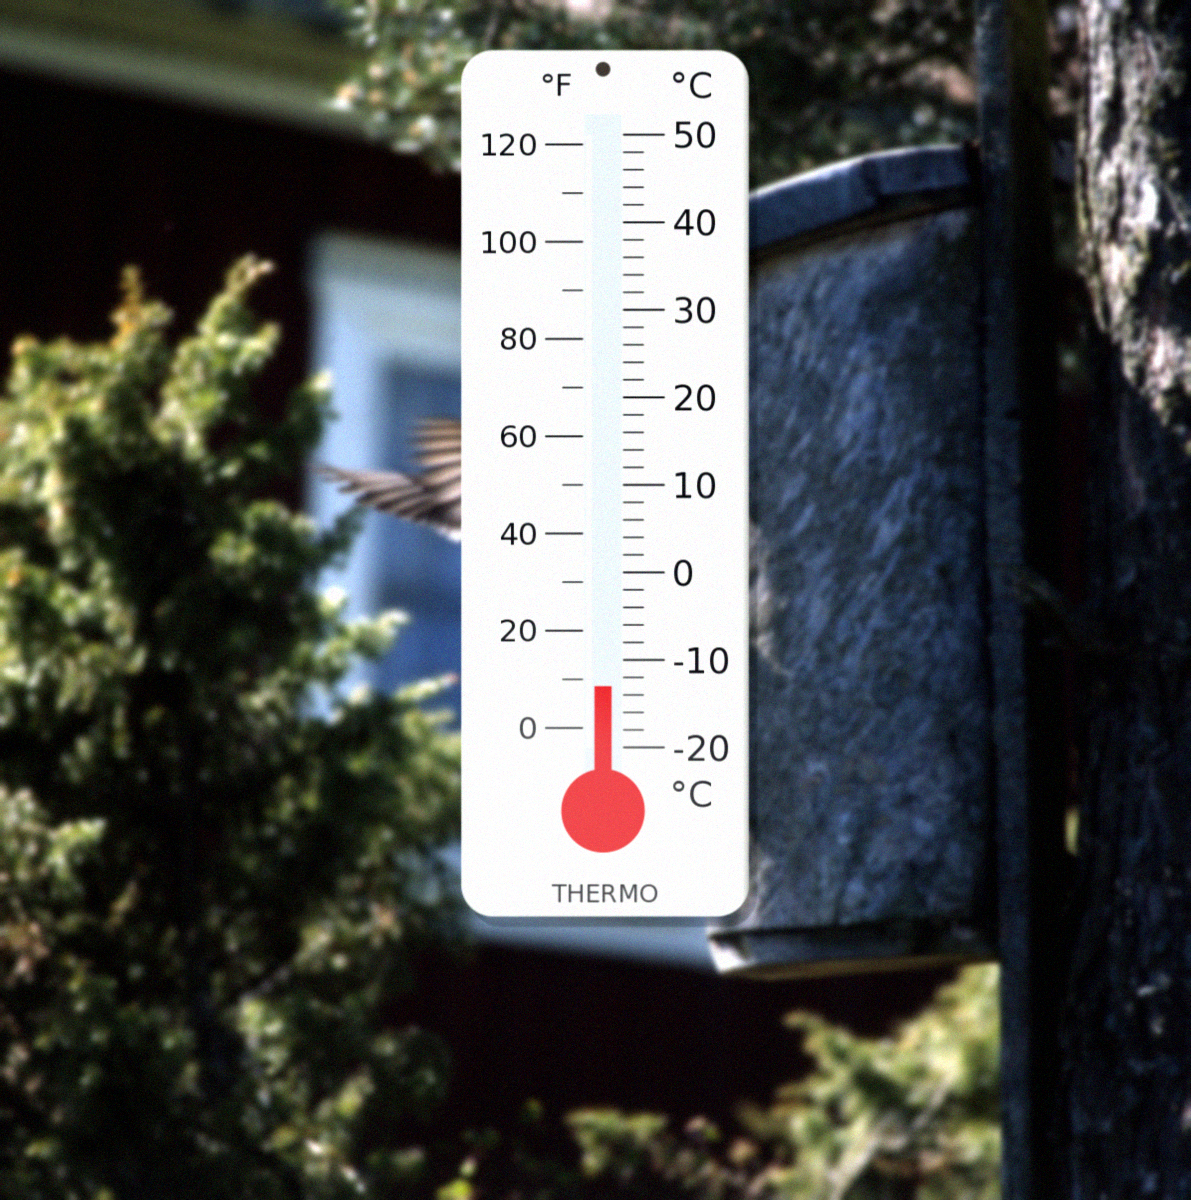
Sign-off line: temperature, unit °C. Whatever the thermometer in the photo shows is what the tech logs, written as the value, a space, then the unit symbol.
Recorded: -13 °C
